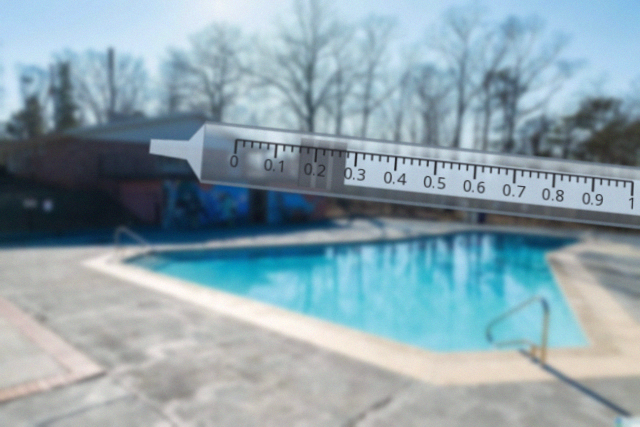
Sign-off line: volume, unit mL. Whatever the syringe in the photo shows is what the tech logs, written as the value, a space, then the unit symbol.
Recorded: 0.16 mL
